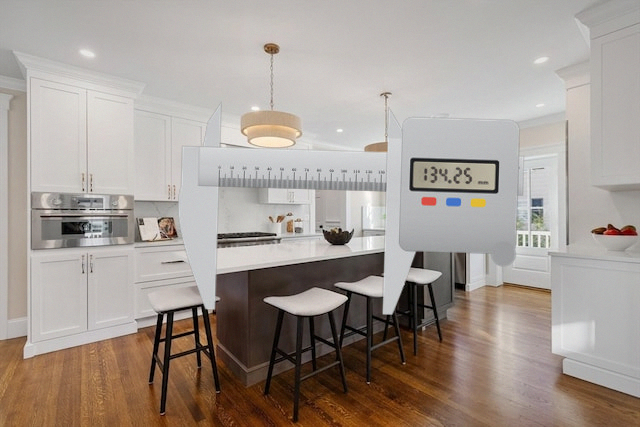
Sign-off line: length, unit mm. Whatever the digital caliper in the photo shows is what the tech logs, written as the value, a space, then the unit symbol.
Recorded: 134.25 mm
